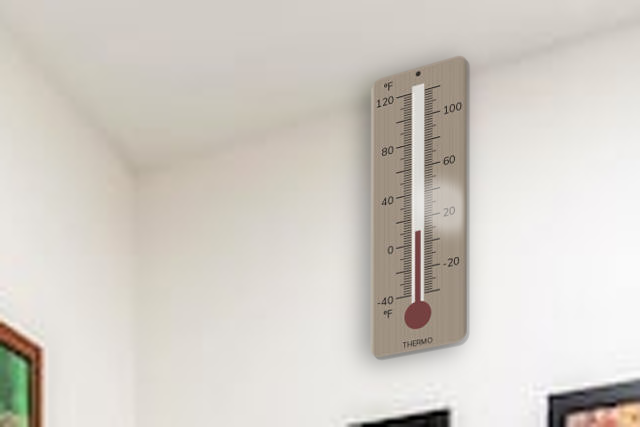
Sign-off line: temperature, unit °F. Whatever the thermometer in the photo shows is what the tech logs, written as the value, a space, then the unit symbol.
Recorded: 10 °F
